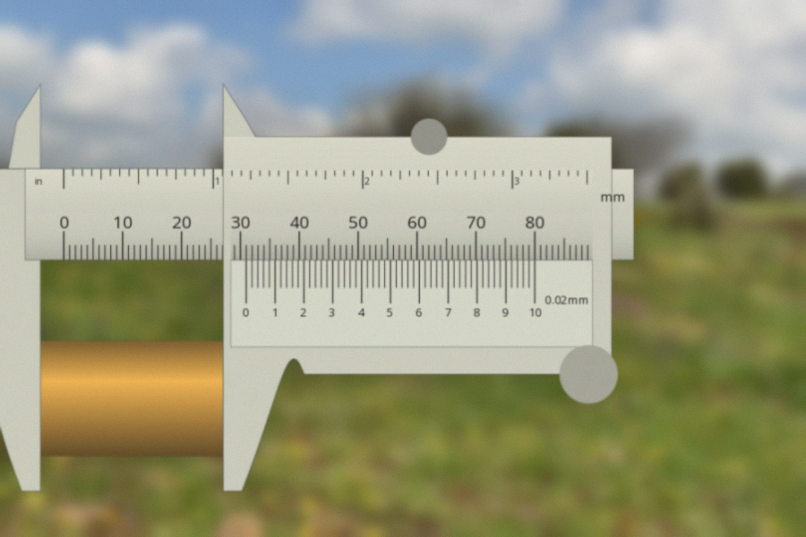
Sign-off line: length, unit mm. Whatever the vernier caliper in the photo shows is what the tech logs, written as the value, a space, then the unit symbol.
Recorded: 31.0 mm
